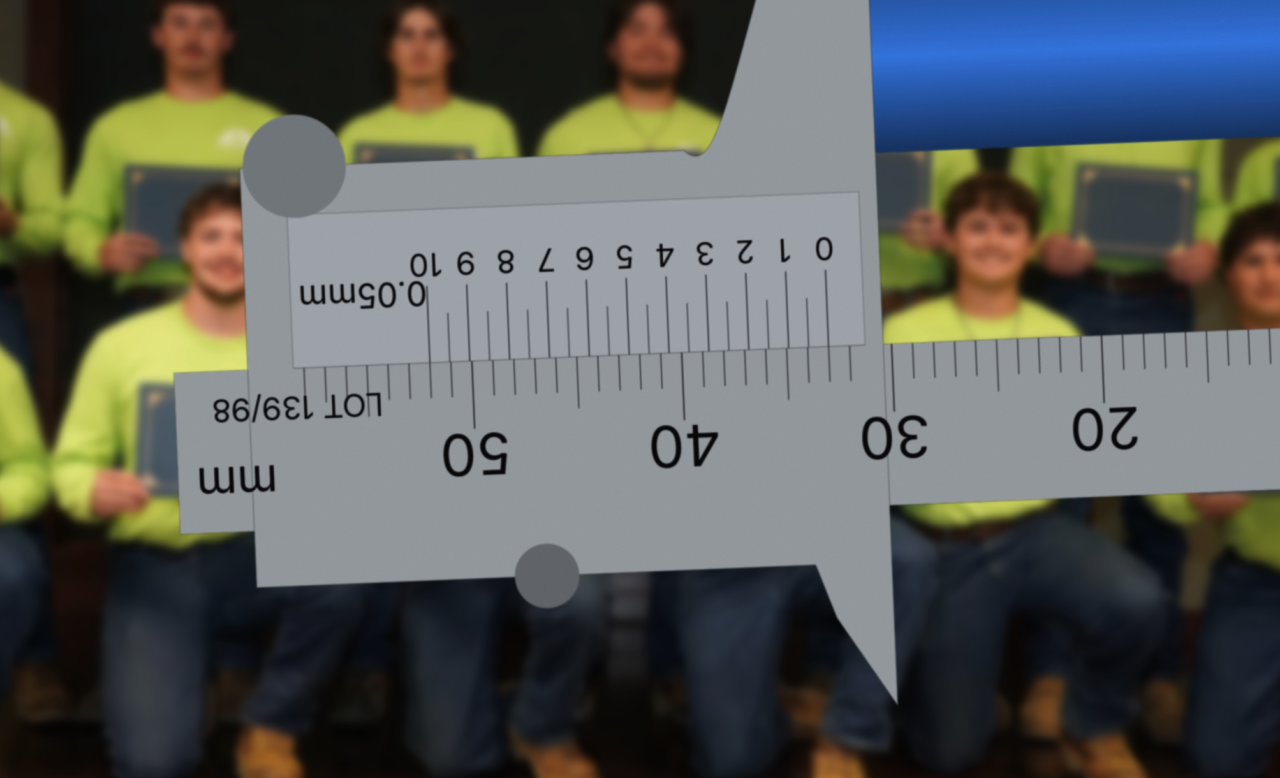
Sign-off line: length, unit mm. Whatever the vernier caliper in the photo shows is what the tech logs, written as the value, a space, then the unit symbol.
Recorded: 33.0 mm
